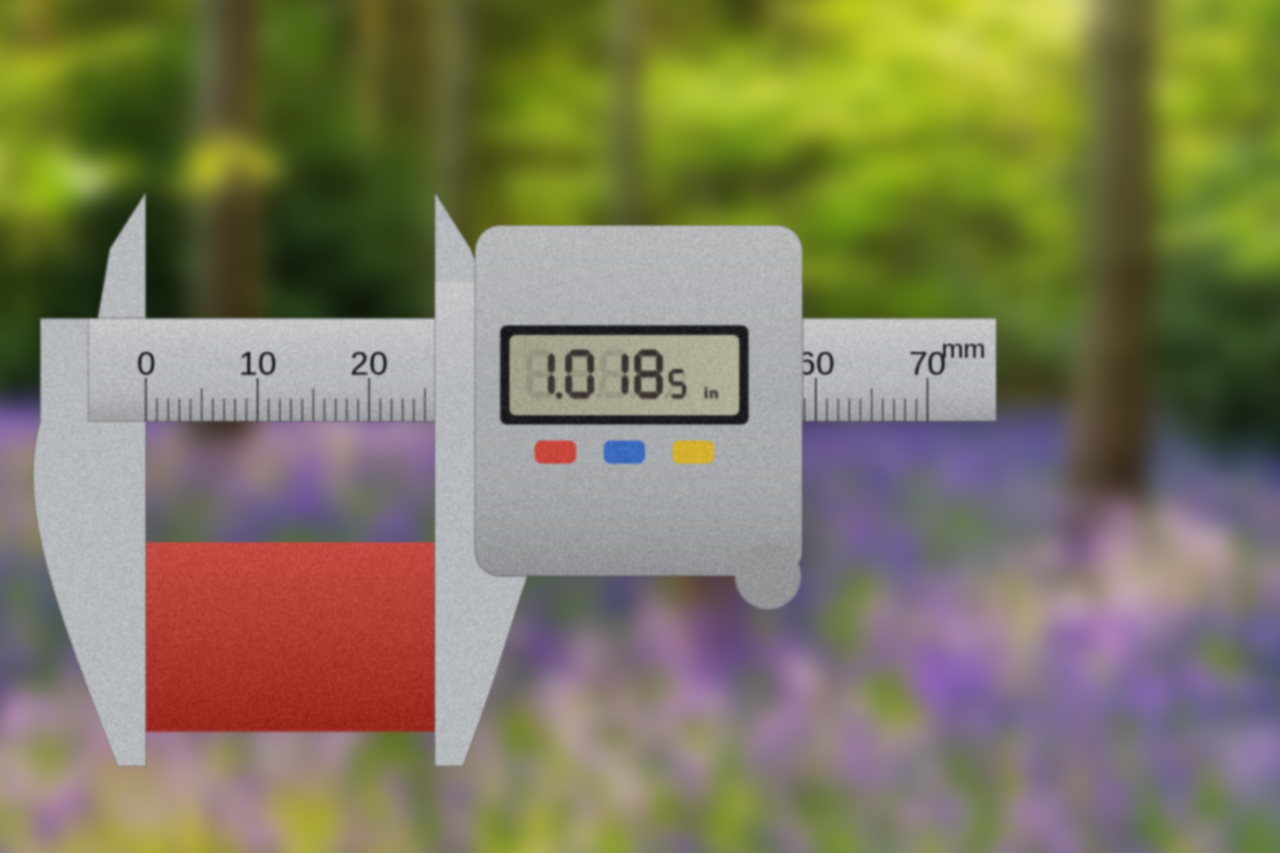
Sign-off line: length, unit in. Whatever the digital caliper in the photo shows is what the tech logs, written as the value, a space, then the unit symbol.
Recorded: 1.0185 in
